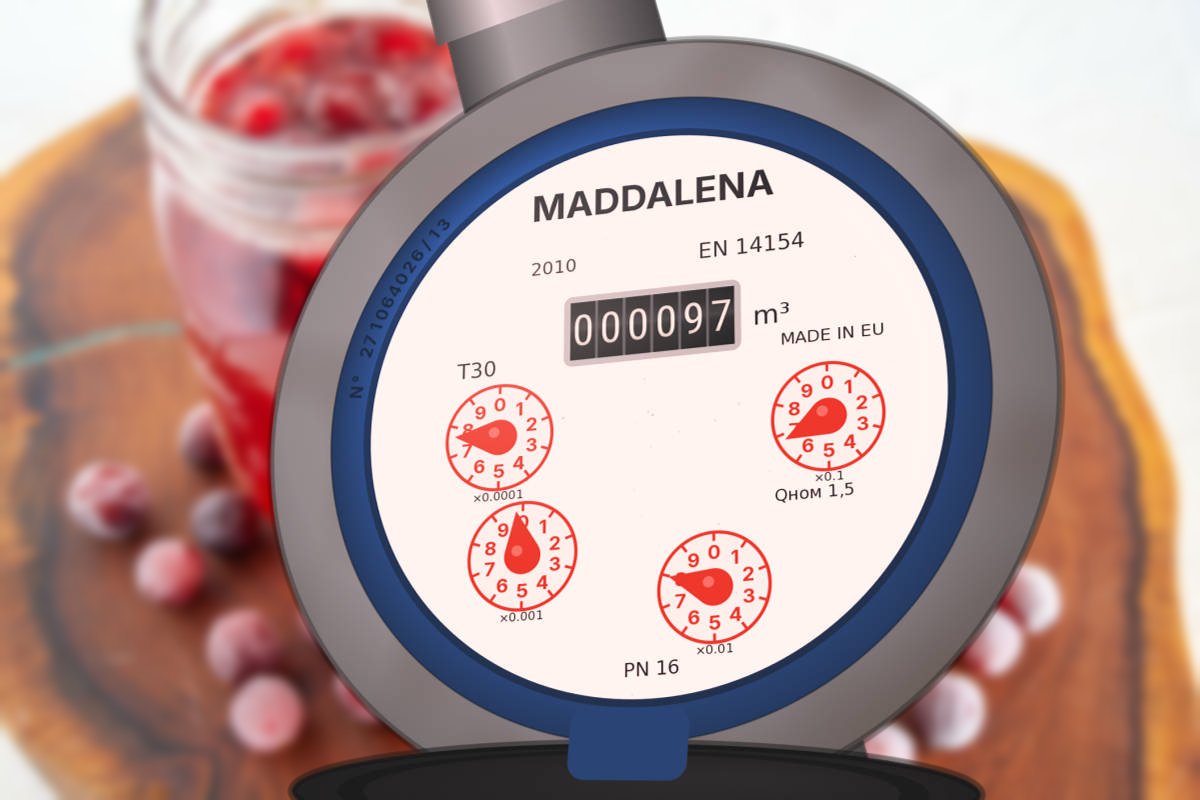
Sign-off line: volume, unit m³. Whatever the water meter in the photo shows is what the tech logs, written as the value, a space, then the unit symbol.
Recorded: 97.6797 m³
